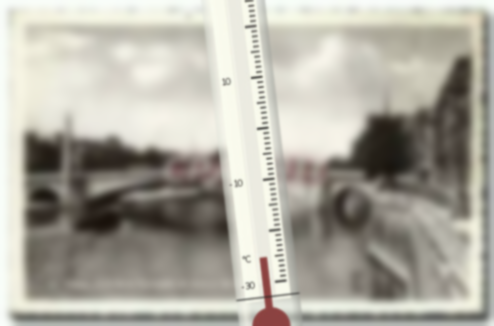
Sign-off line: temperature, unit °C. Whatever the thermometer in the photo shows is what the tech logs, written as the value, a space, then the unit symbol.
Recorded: -25 °C
